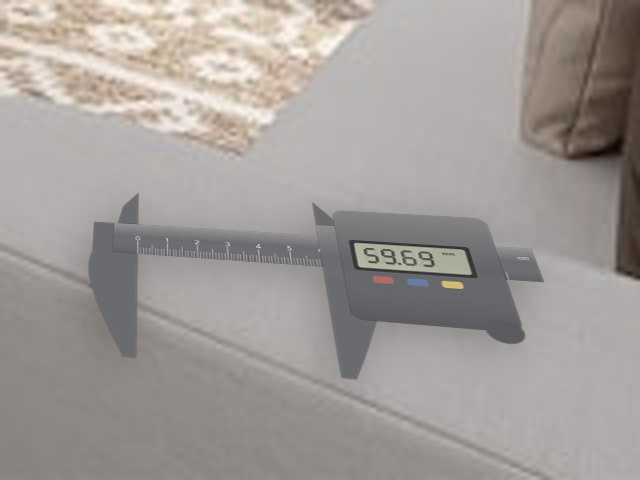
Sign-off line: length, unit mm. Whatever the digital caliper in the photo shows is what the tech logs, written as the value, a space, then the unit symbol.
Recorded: 59.69 mm
